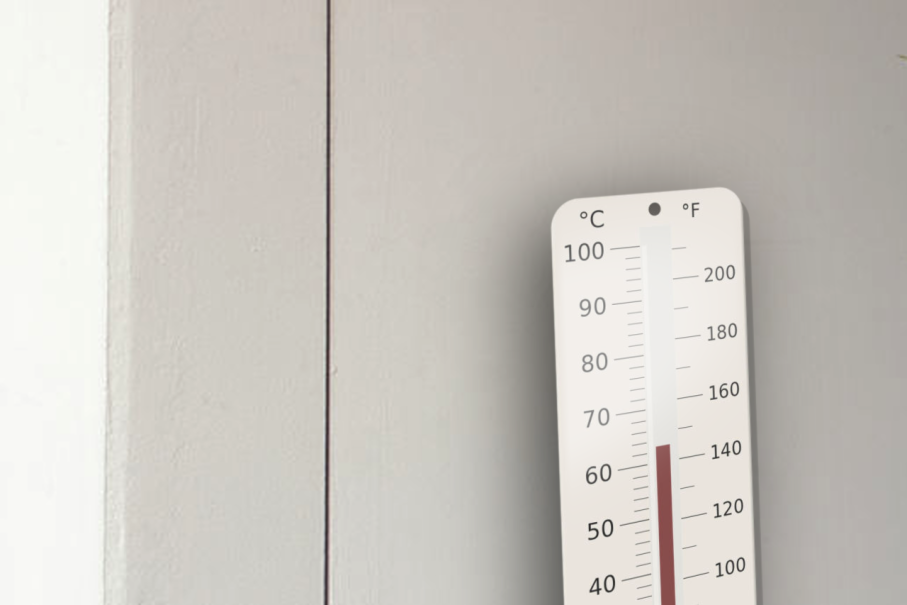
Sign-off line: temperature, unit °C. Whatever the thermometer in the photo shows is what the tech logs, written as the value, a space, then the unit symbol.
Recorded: 63 °C
